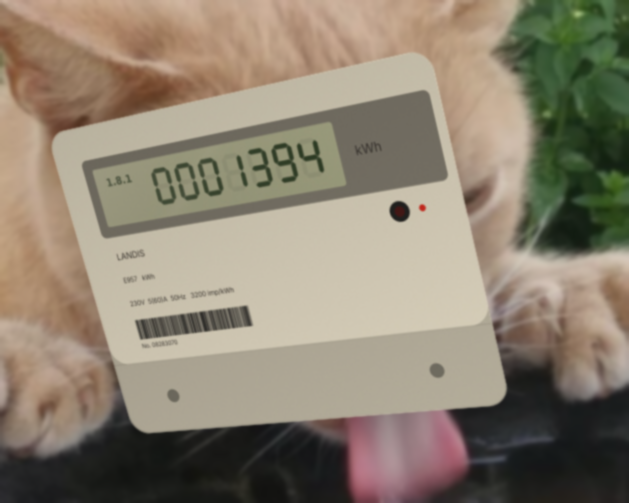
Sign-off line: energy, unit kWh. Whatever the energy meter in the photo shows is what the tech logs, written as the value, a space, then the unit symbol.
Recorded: 1394 kWh
